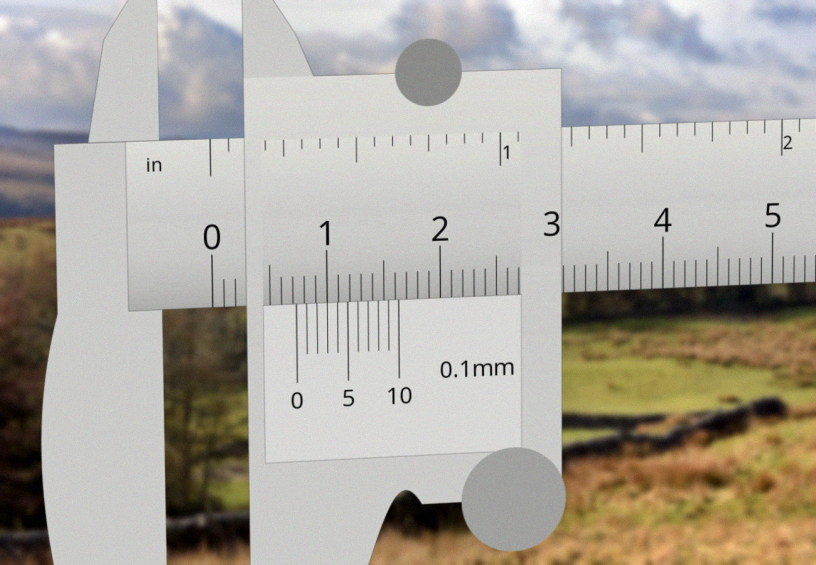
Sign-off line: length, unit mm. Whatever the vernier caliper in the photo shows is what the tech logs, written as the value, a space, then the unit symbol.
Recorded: 7.3 mm
